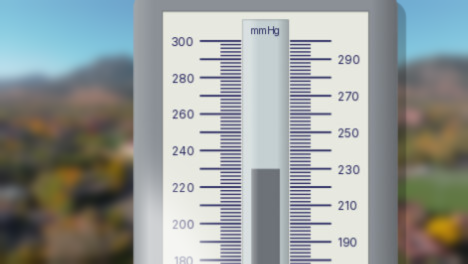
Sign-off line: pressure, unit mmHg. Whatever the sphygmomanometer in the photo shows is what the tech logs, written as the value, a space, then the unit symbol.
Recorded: 230 mmHg
